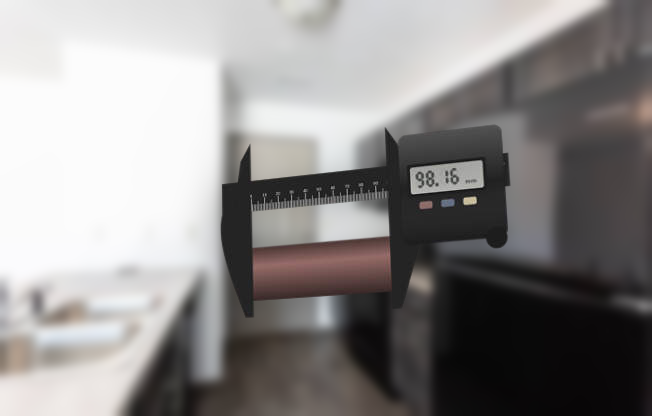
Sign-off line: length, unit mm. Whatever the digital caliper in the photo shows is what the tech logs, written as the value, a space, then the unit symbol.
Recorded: 98.16 mm
